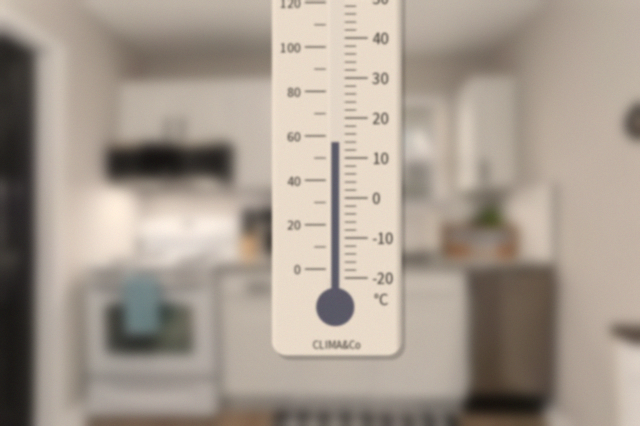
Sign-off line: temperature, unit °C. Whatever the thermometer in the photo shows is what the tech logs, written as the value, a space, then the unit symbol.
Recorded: 14 °C
